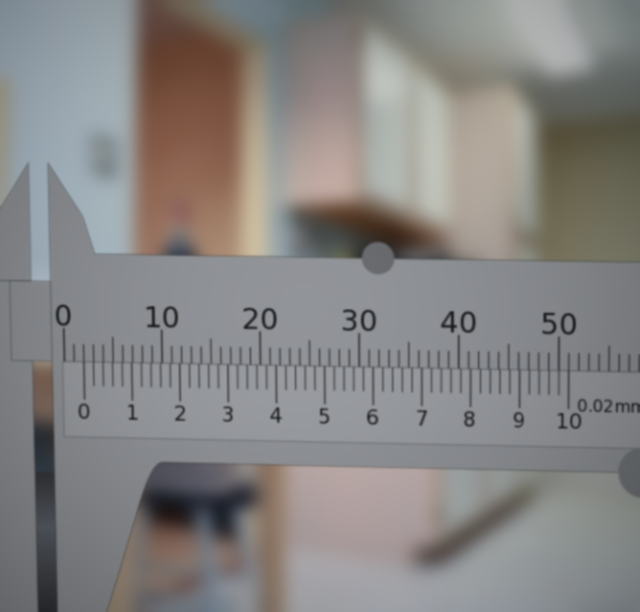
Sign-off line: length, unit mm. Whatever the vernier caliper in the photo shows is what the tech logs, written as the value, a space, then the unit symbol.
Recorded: 2.0 mm
